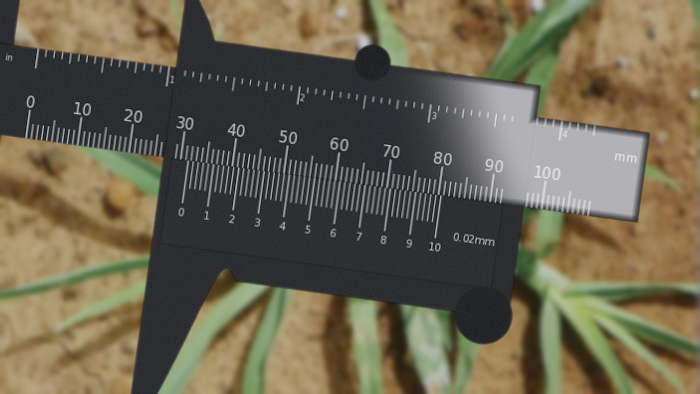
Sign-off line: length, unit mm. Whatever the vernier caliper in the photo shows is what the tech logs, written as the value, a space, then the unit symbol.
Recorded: 31.5 mm
